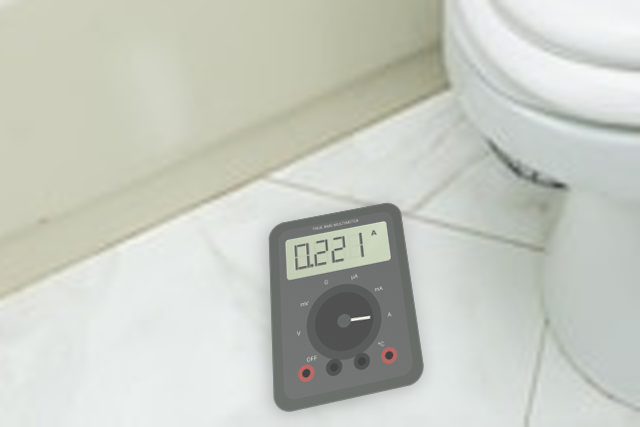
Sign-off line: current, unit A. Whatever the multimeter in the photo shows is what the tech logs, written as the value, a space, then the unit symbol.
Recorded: 0.221 A
